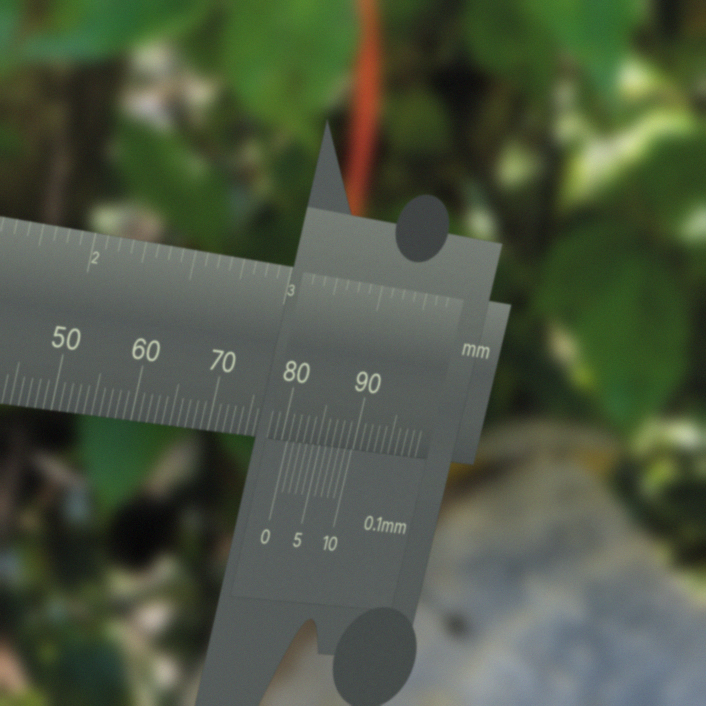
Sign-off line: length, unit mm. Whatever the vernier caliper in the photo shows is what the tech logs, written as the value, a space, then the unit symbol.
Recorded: 80.8 mm
